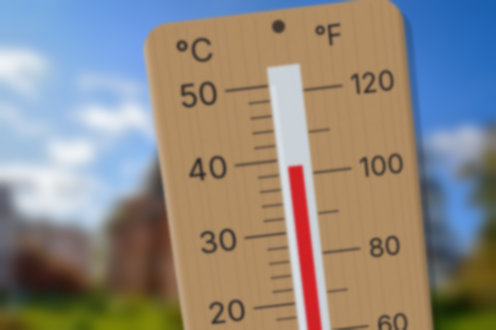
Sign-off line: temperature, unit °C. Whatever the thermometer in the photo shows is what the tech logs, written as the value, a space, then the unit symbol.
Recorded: 39 °C
